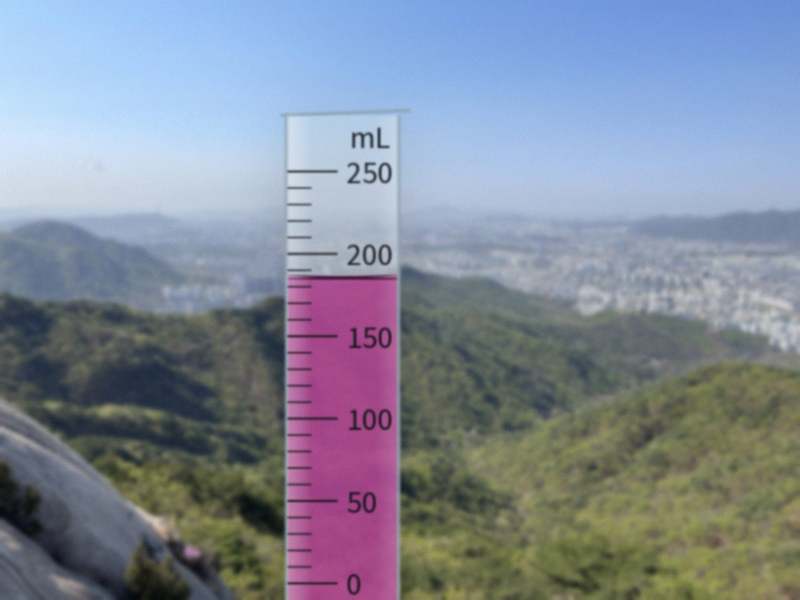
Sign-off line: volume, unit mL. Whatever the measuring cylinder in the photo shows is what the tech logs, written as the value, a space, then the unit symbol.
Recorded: 185 mL
